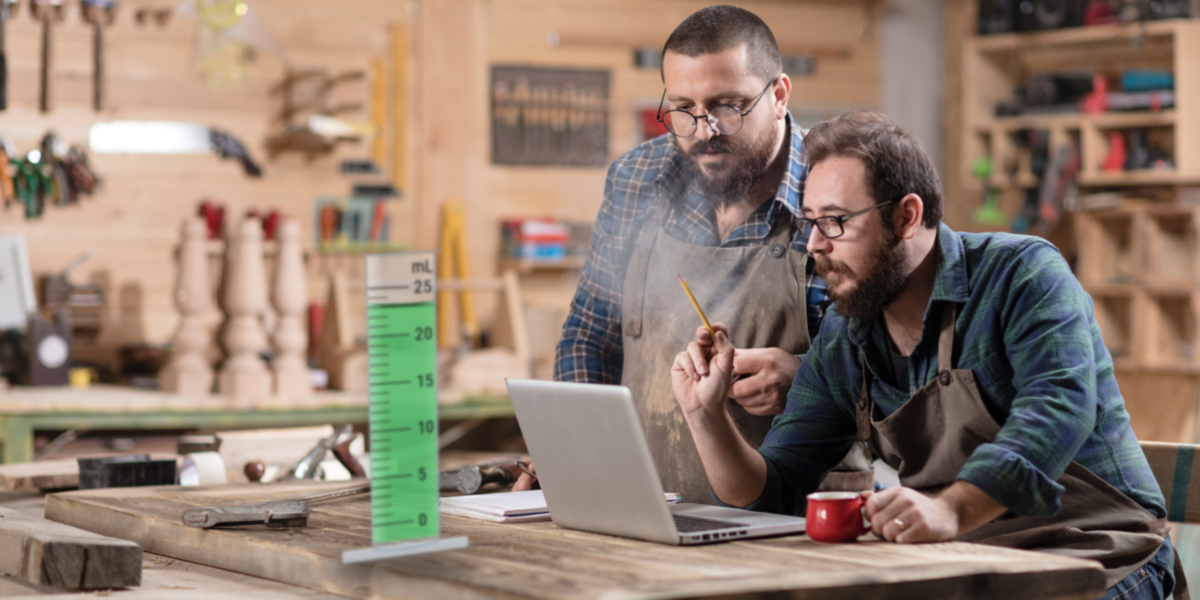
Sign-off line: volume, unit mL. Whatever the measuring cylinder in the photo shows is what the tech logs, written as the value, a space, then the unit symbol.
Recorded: 23 mL
